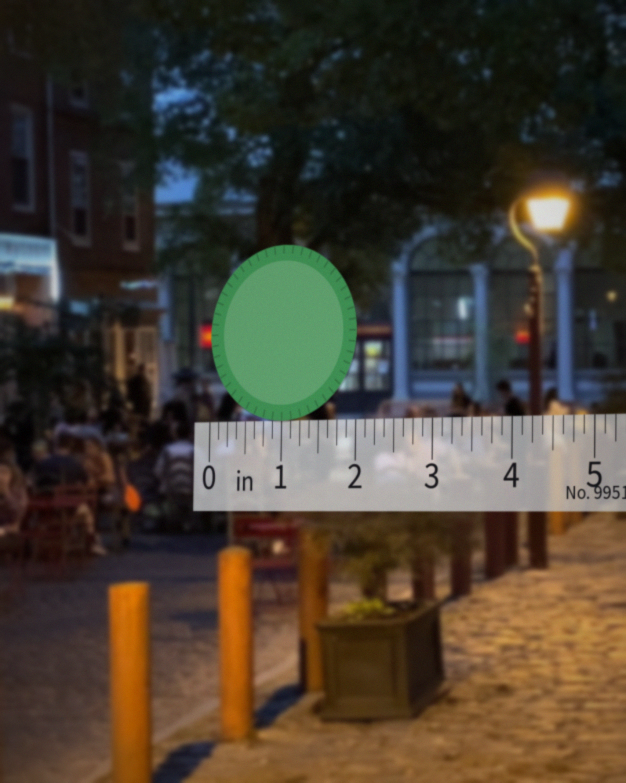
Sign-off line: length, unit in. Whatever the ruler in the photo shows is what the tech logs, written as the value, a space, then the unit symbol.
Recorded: 2 in
